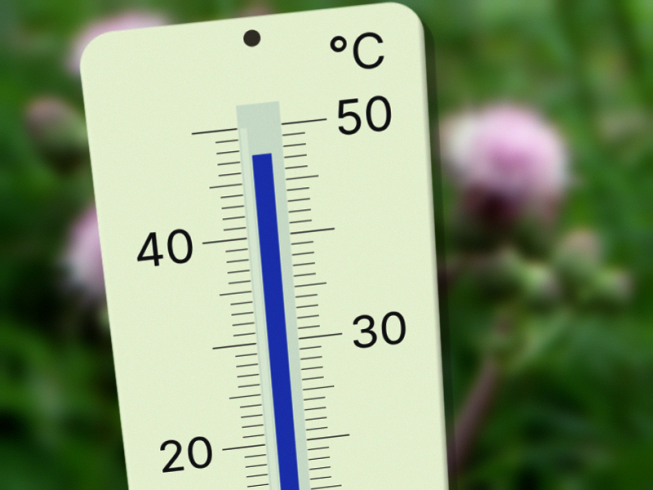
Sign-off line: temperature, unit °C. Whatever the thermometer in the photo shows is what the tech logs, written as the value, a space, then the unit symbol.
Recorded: 47.5 °C
